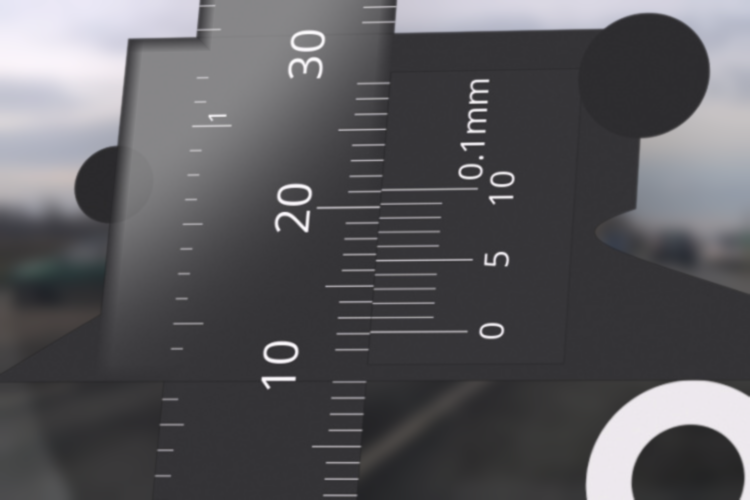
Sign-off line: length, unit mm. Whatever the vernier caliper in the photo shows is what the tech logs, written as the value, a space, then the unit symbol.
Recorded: 12.1 mm
